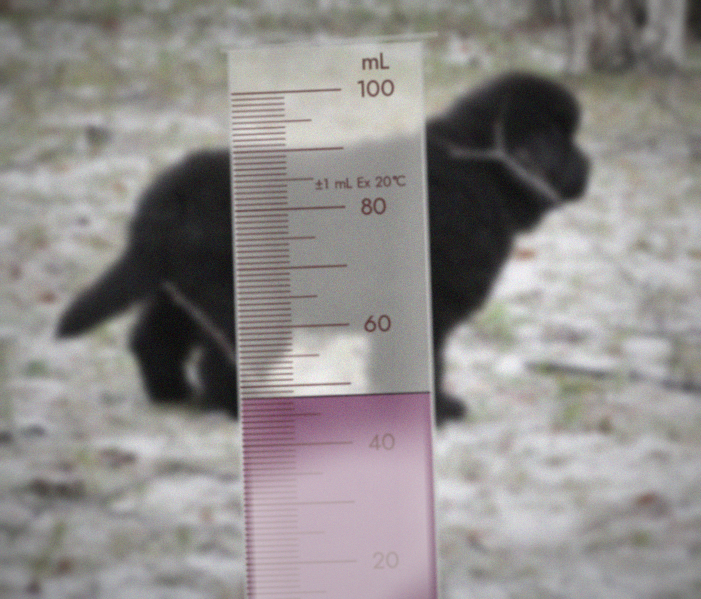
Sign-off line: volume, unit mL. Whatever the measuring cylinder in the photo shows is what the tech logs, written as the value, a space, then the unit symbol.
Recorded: 48 mL
